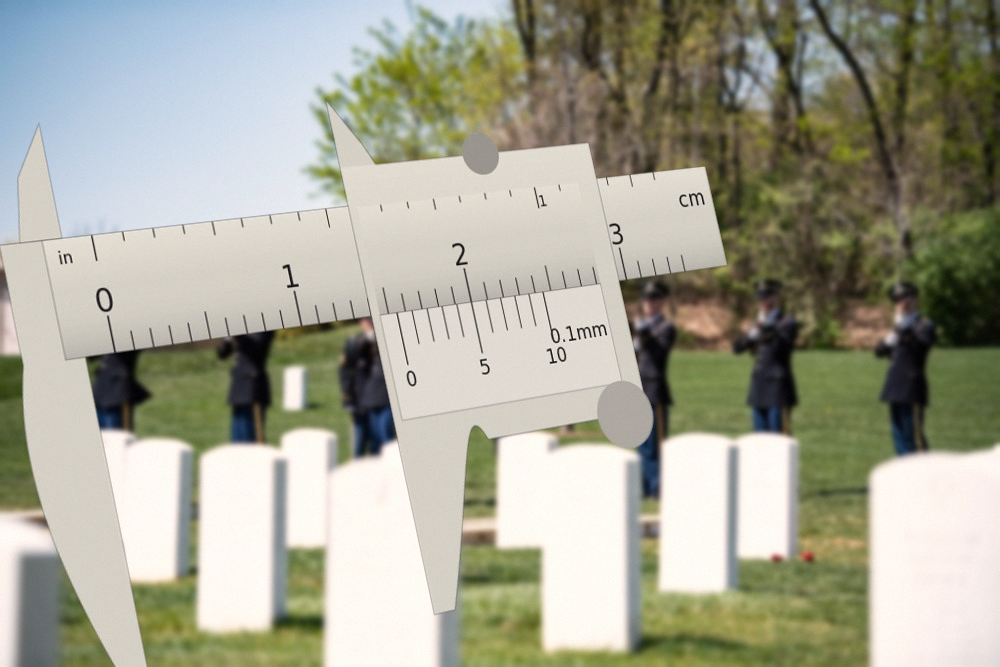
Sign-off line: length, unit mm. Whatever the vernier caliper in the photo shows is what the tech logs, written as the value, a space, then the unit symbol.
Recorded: 15.5 mm
